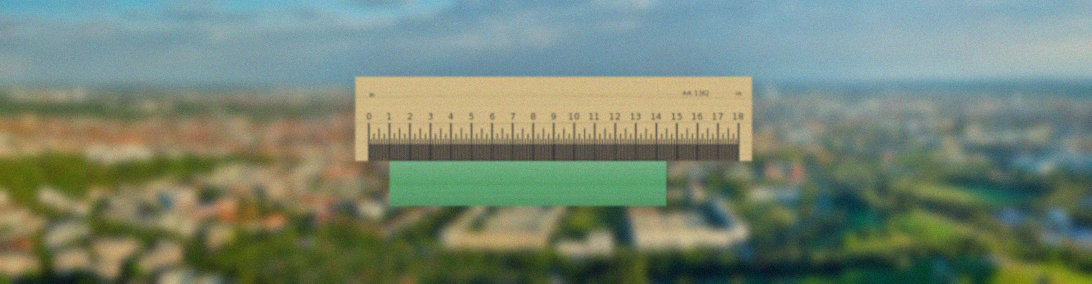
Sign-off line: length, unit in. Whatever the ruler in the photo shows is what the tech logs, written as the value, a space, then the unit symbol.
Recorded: 13.5 in
